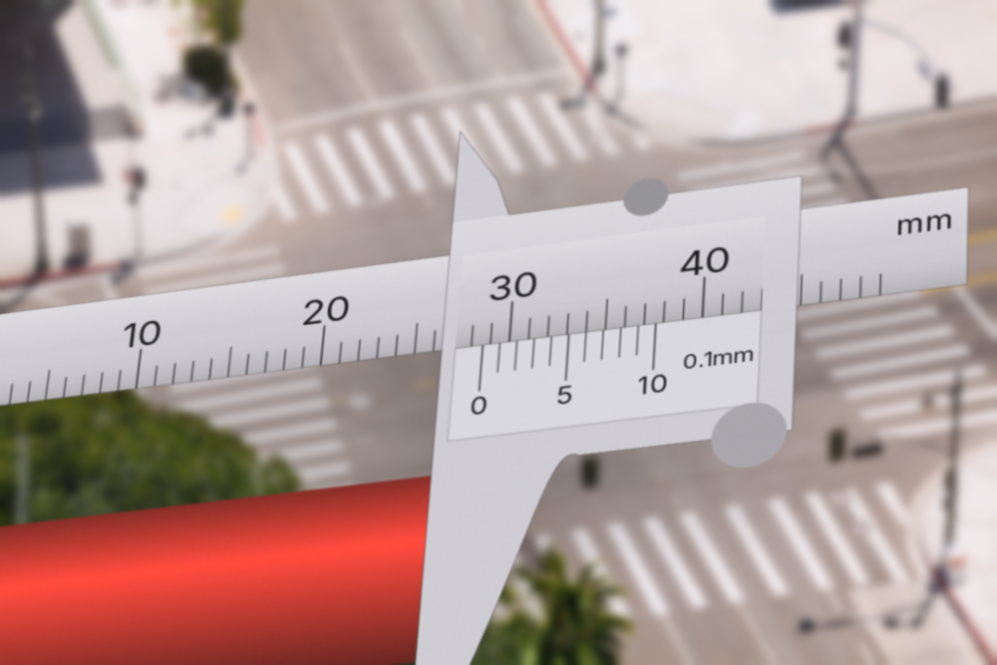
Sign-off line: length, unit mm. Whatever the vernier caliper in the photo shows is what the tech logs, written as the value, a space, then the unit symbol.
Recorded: 28.6 mm
